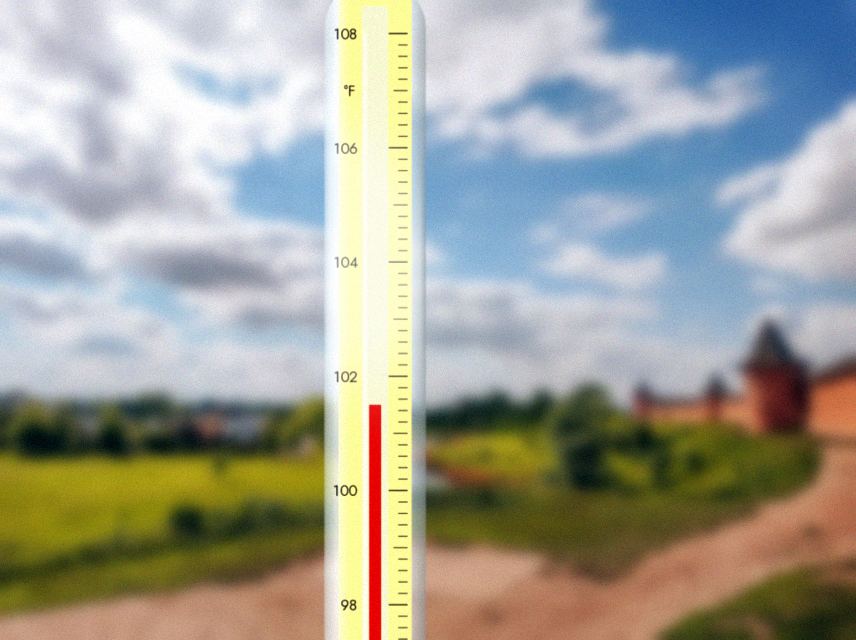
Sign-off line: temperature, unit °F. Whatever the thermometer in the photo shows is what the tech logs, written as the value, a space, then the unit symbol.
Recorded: 101.5 °F
